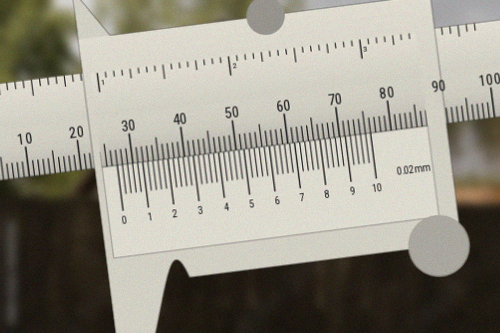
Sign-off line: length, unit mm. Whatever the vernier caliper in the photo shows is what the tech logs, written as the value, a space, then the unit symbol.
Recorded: 27.0 mm
